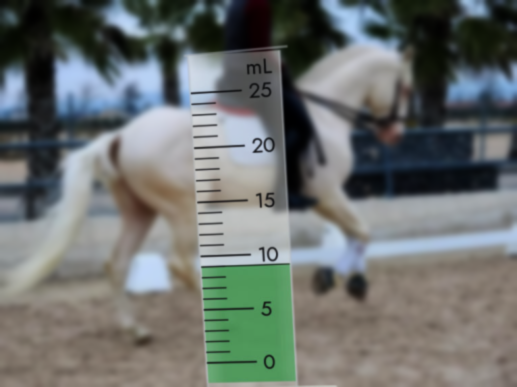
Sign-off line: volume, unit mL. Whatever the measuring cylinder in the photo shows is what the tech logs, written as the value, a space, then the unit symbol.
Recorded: 9 mL
